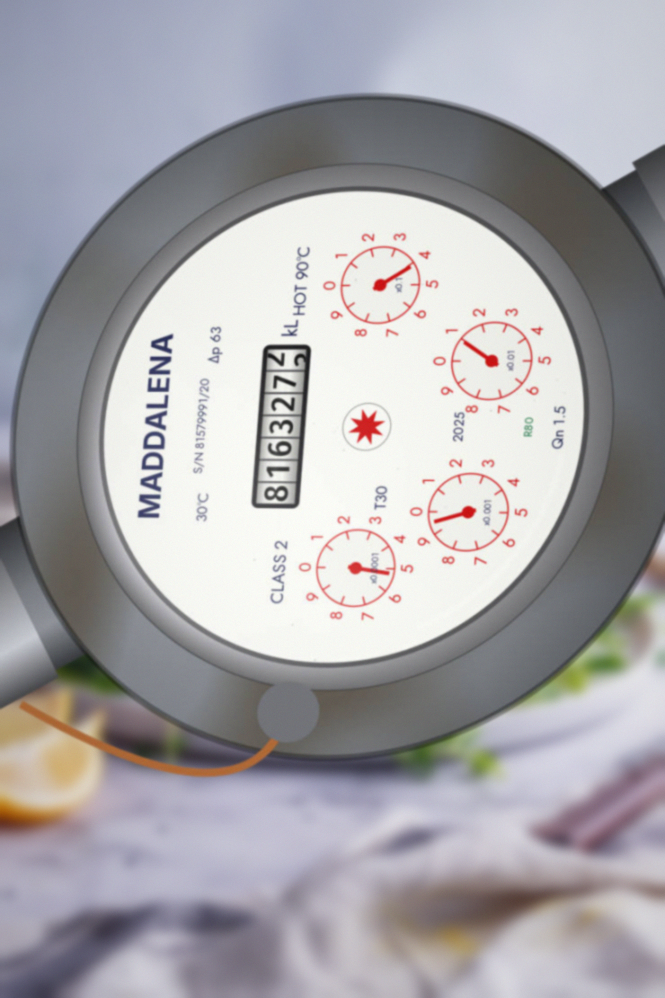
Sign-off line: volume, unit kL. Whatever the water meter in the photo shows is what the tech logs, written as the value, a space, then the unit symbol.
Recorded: 8163272.4095 kL
